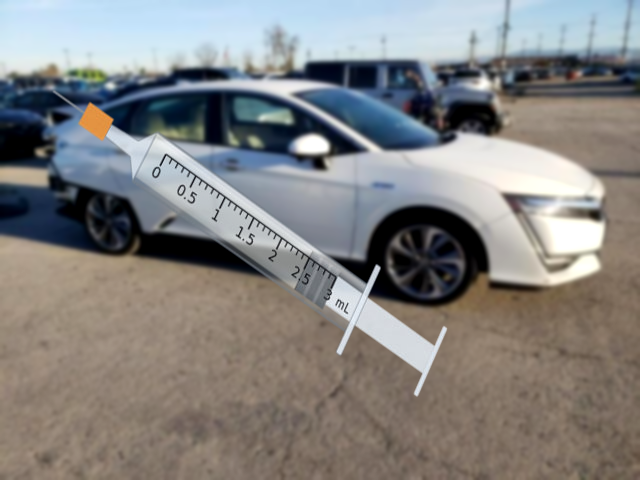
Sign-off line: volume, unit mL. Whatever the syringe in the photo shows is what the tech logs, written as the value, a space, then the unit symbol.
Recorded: 2.5 mL
